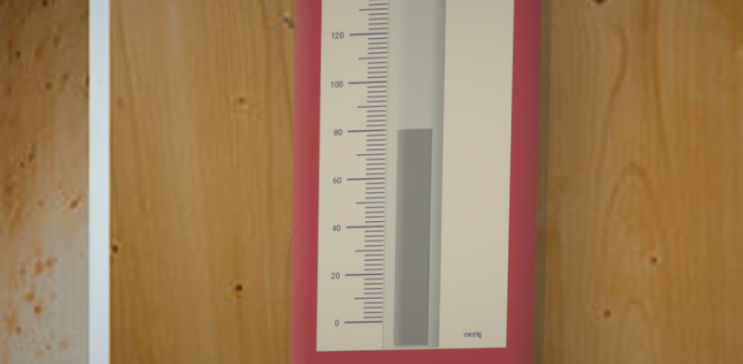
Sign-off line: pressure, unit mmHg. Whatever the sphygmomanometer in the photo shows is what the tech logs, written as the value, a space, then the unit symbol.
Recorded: 80 mmHg
